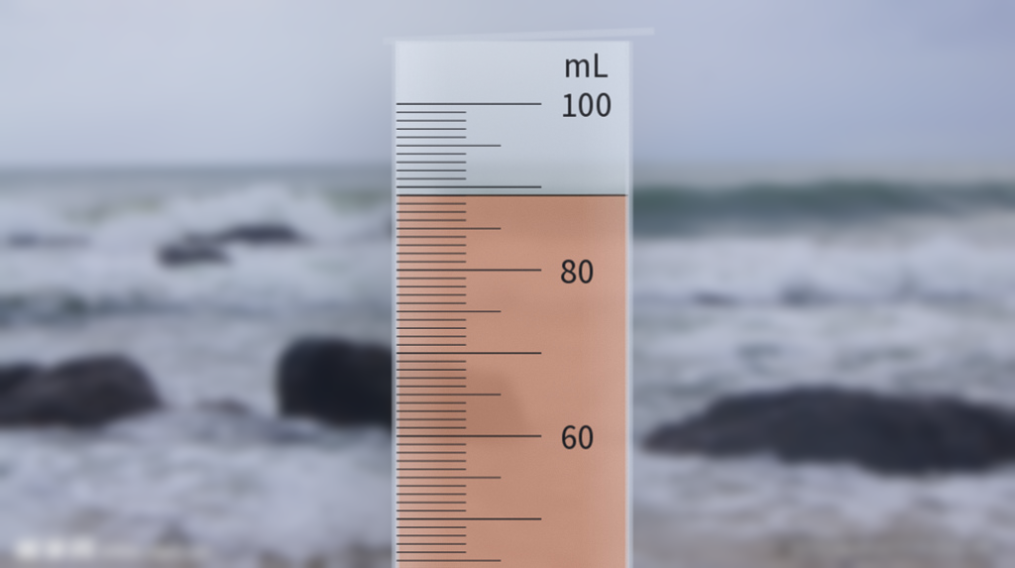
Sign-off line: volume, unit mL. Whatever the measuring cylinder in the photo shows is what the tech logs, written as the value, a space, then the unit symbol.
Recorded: 89 mL
